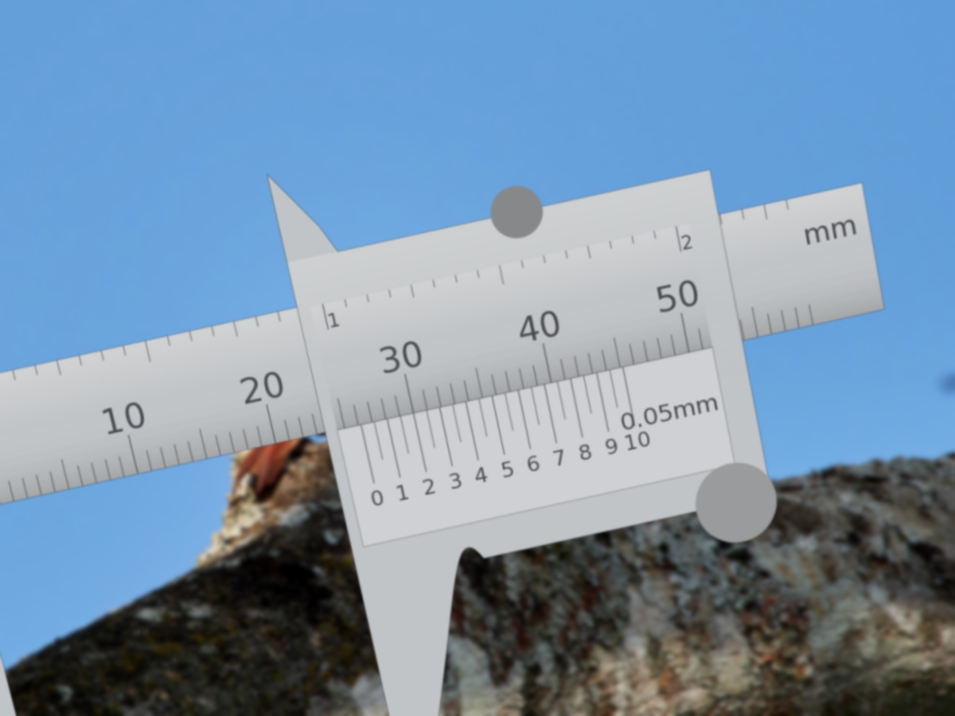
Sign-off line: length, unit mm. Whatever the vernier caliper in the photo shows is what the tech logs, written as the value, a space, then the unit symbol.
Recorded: 26.2 mm
